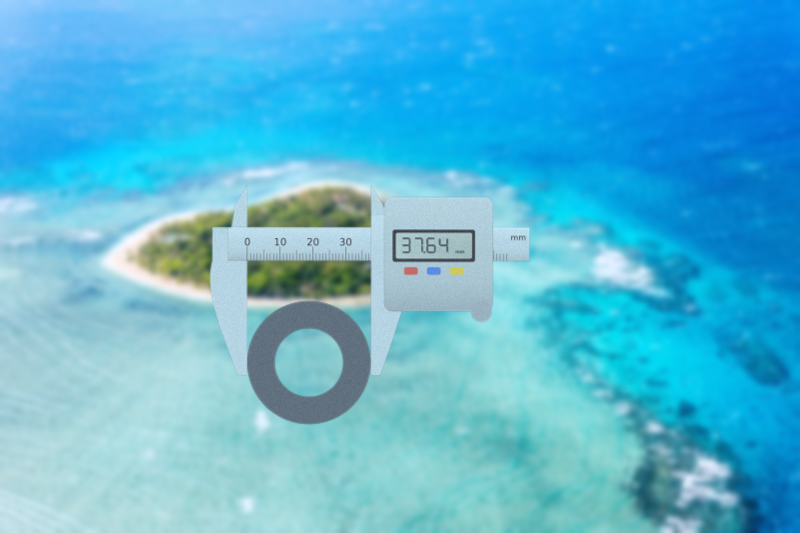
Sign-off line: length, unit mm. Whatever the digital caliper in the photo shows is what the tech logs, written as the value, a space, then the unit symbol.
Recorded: 37.64 mm
